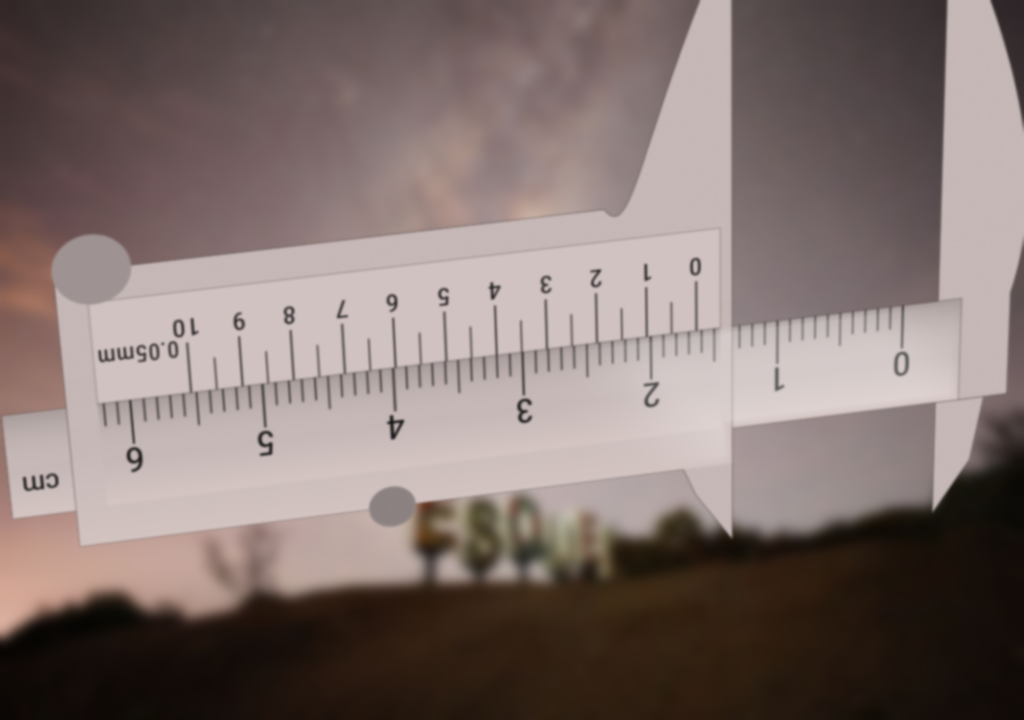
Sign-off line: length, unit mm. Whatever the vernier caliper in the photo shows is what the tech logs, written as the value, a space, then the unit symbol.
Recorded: 16.4 mm
